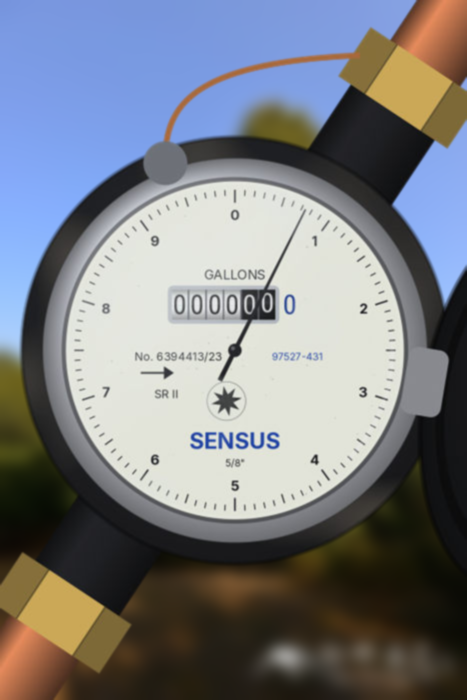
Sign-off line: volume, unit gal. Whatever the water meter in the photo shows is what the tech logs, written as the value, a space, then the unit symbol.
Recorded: 0.7 gal
